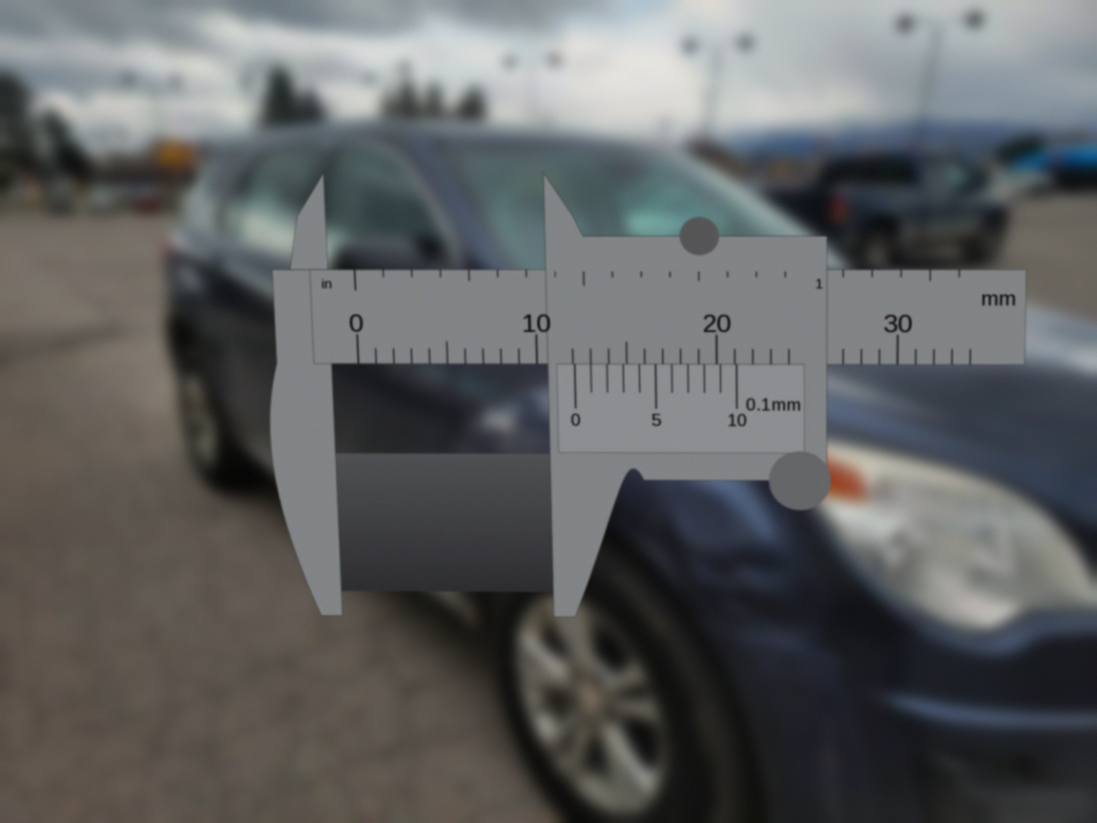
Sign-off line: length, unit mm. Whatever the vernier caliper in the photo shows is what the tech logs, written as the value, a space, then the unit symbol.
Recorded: 12.1 mm
